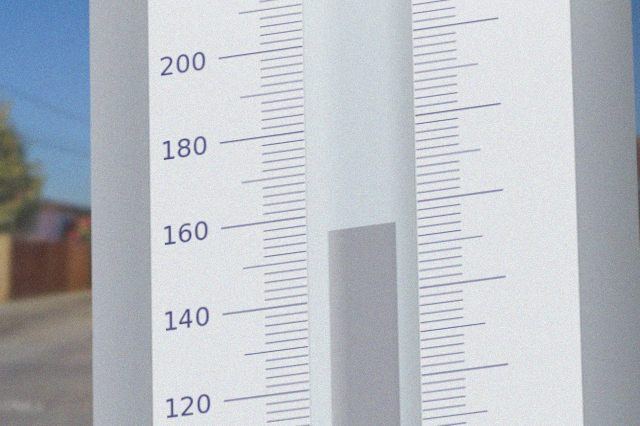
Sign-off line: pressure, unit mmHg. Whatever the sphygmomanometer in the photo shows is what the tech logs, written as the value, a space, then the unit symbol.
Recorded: 156 mmHg
